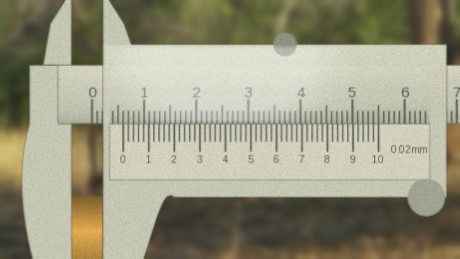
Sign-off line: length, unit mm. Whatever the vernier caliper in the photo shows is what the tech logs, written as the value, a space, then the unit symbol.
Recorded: 6.0 mm
